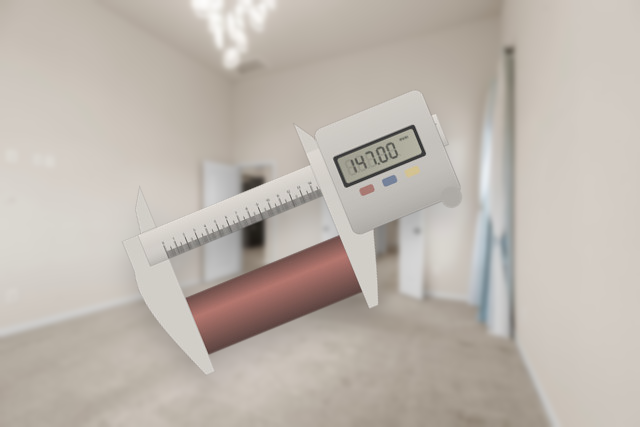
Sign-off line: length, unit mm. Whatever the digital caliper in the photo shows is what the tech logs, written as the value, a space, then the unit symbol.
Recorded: 147.00 mm
